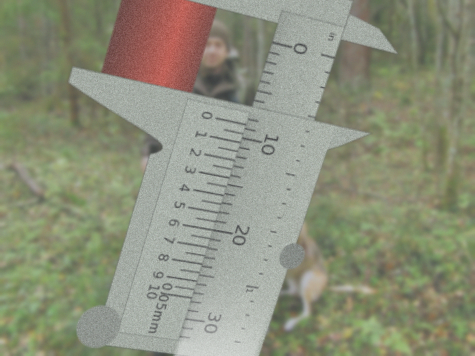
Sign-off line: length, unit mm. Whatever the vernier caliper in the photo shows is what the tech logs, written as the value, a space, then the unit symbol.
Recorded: 8.6 mm
